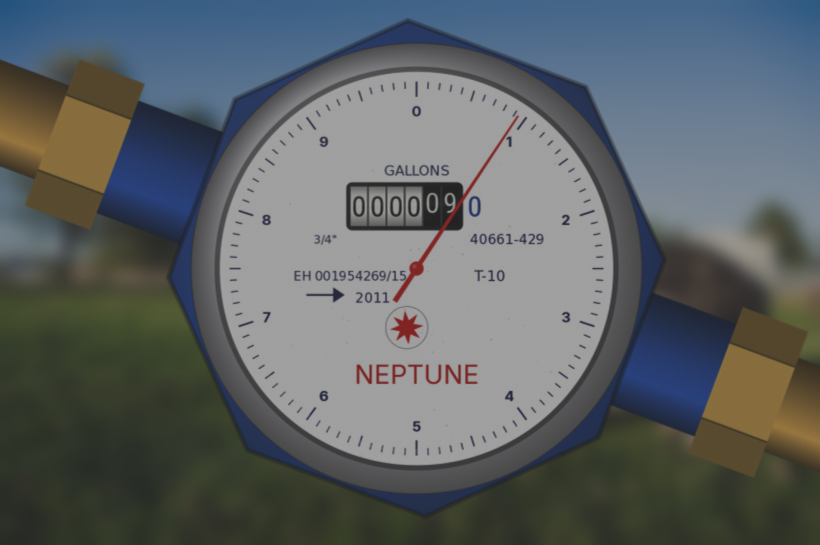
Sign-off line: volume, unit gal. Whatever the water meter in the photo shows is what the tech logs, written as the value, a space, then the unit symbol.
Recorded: 90.9 gal
